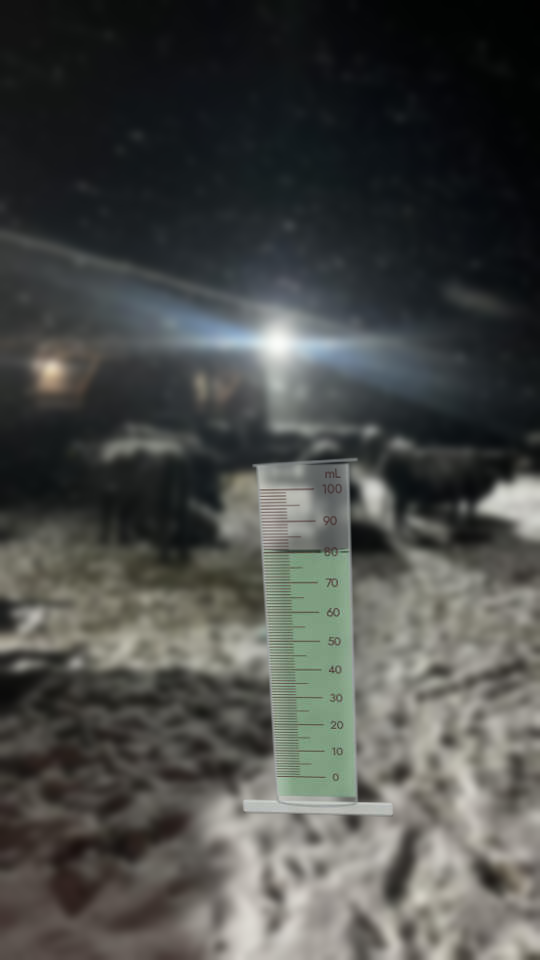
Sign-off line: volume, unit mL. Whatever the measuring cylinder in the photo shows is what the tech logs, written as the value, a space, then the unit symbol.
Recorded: 80 mL
